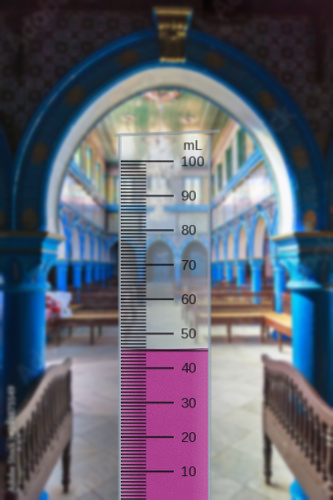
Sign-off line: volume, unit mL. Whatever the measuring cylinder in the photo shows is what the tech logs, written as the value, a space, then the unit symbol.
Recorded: 45 mL
